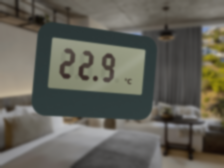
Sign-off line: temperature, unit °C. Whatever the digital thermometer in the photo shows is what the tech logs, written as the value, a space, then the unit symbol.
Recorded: 22.9 °C
